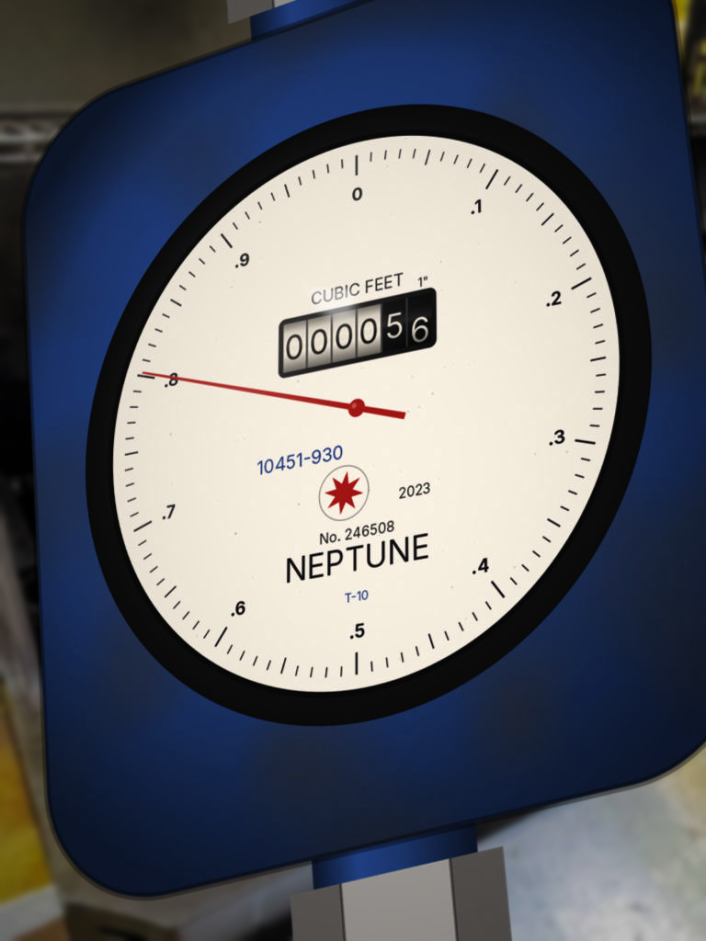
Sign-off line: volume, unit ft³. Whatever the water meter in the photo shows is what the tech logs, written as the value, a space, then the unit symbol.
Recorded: 55.80 ft³
